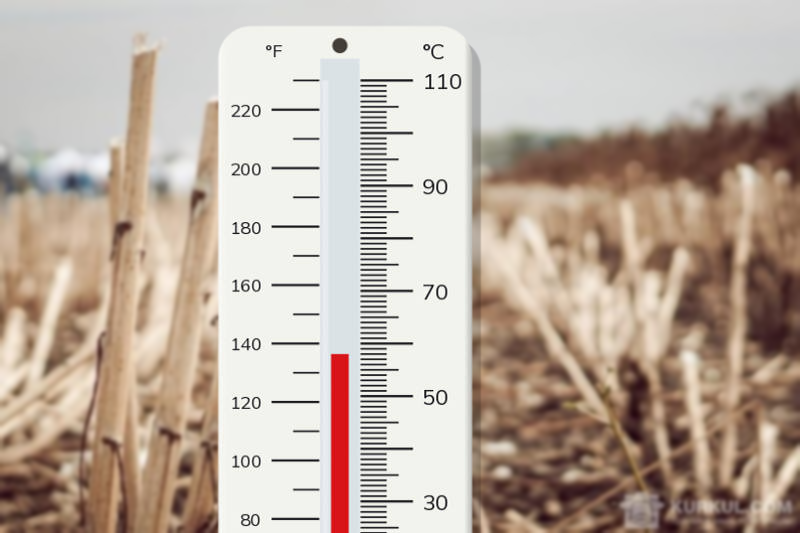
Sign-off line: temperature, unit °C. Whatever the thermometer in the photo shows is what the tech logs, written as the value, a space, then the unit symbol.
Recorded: 58 °C
